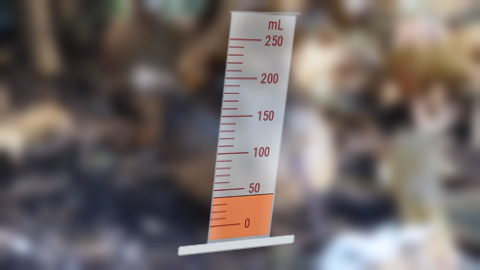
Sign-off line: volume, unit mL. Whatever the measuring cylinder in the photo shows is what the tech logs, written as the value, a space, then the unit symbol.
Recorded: 40 mL
